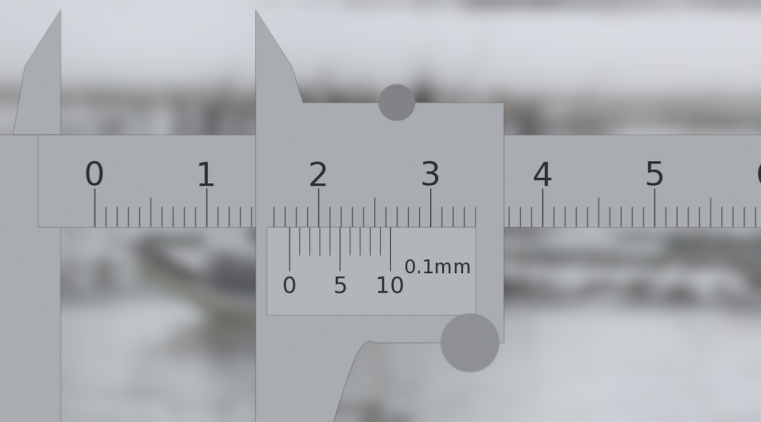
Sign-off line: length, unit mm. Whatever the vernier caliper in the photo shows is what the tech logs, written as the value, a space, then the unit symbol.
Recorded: 17.4 mm
